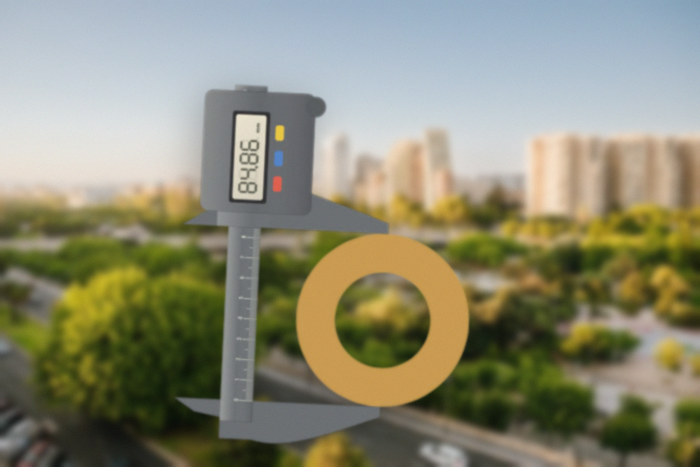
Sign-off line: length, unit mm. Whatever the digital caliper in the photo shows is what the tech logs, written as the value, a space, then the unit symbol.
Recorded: 84.86 mm
